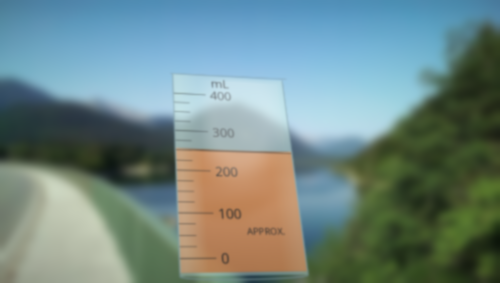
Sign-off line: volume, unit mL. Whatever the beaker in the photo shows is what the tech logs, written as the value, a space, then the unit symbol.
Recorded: 250 mL
